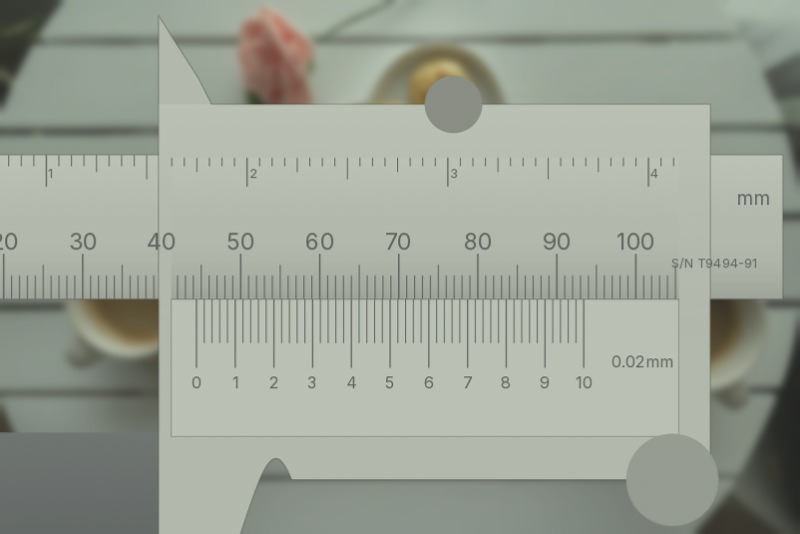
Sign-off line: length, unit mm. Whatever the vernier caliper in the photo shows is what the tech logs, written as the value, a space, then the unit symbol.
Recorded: 44.4 mm
